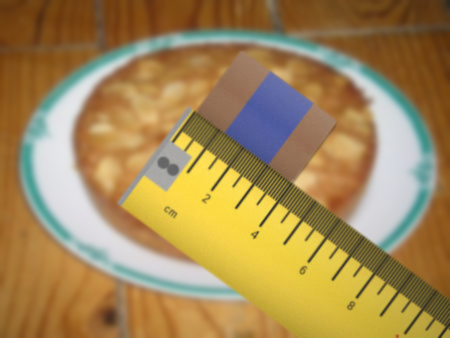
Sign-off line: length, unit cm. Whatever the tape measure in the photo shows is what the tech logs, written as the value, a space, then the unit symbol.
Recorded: 4 cm
